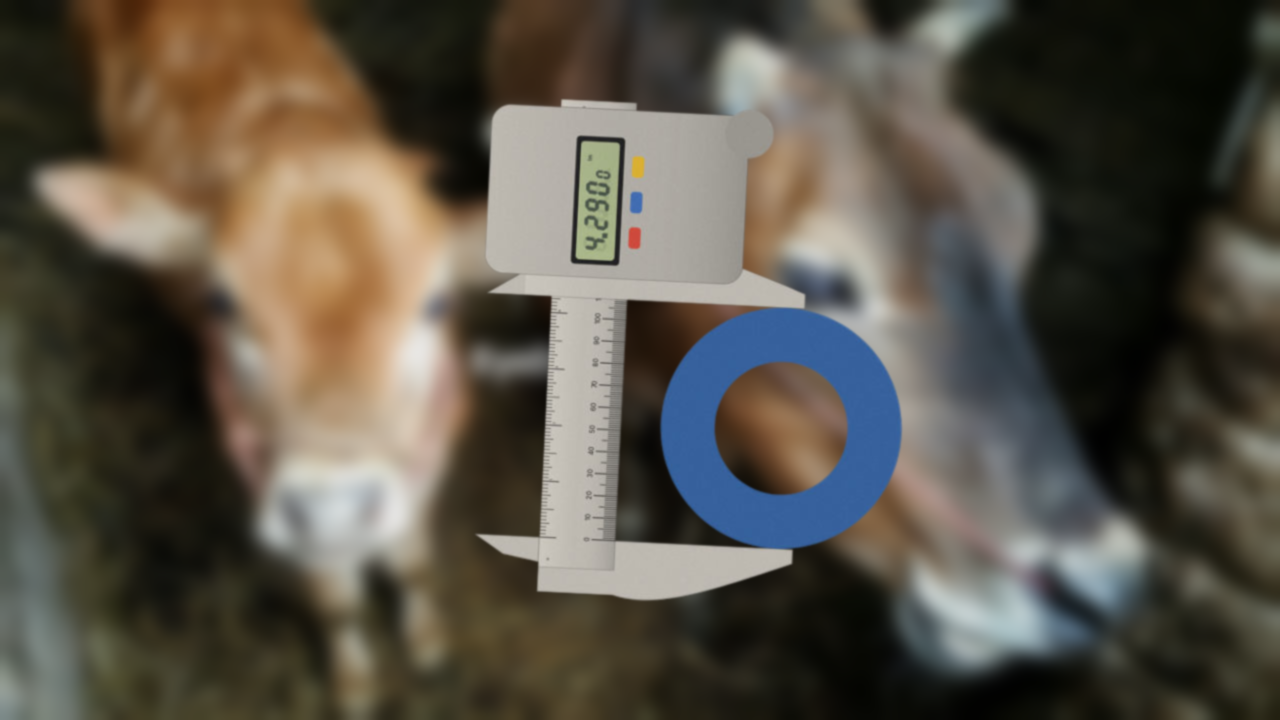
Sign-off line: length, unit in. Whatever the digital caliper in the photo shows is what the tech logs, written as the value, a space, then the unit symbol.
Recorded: 4.2900 in
